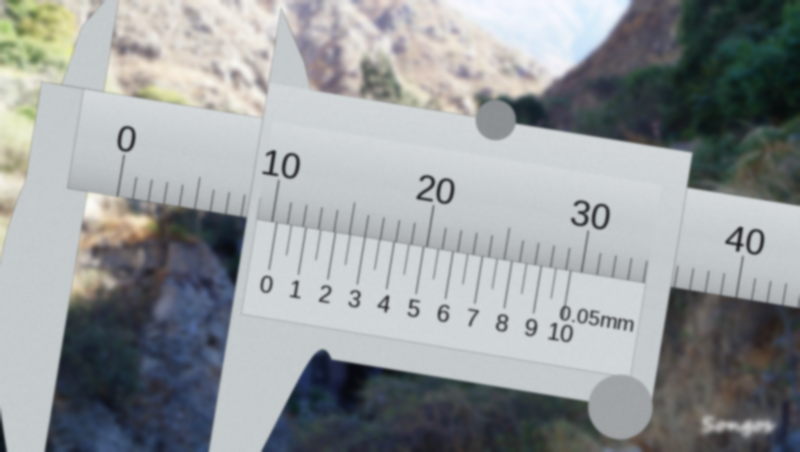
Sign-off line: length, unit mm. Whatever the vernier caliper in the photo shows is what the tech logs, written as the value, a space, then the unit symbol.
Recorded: 10.3 mm
